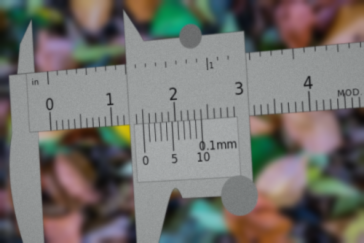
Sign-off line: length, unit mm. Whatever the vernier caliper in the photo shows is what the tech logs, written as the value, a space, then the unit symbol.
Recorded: 15.0 mm
